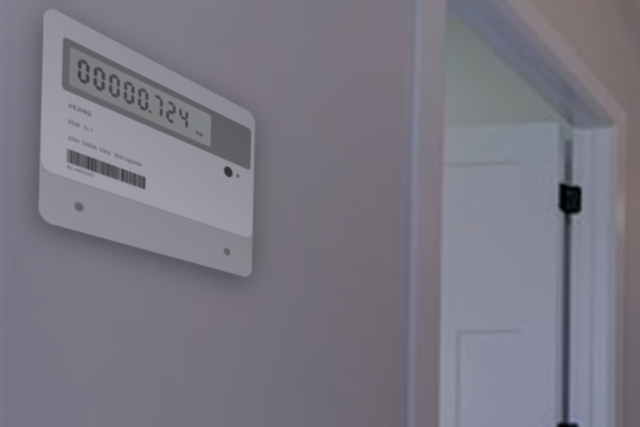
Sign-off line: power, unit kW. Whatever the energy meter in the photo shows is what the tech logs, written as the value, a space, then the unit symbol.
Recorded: 0.724 kW
